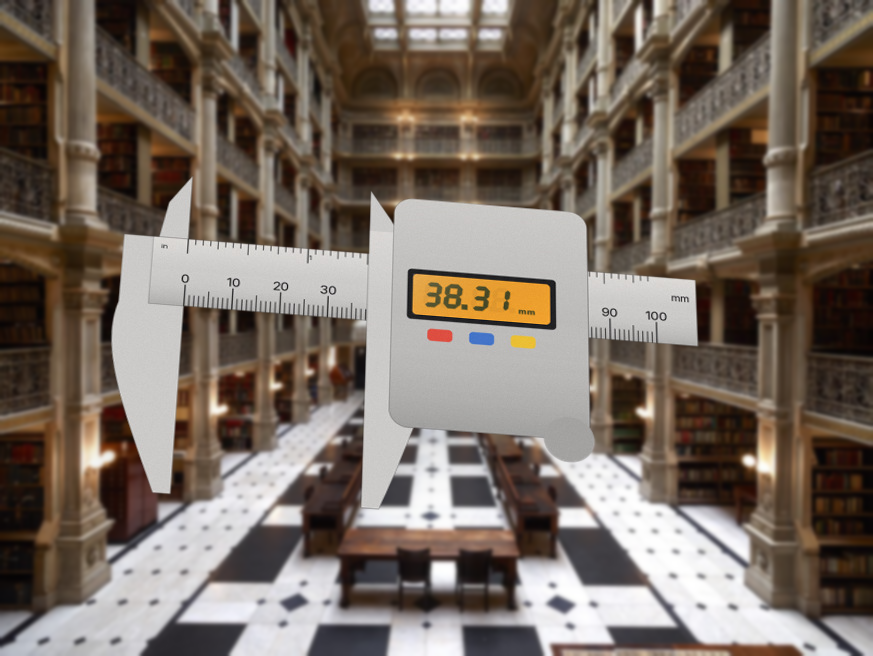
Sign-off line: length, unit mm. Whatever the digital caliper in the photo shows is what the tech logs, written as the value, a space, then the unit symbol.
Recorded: 38.31 mm
